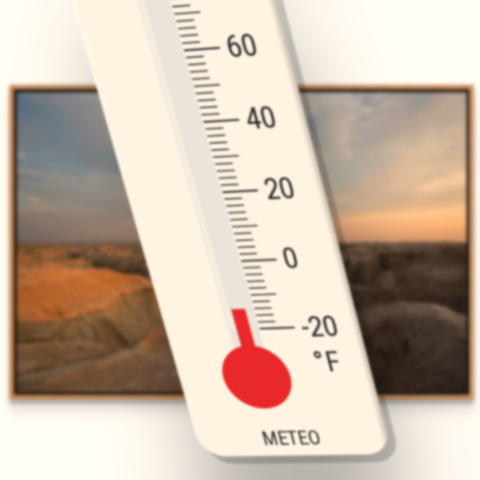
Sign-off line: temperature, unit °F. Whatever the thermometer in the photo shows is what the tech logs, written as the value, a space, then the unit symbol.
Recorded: -14 °F
